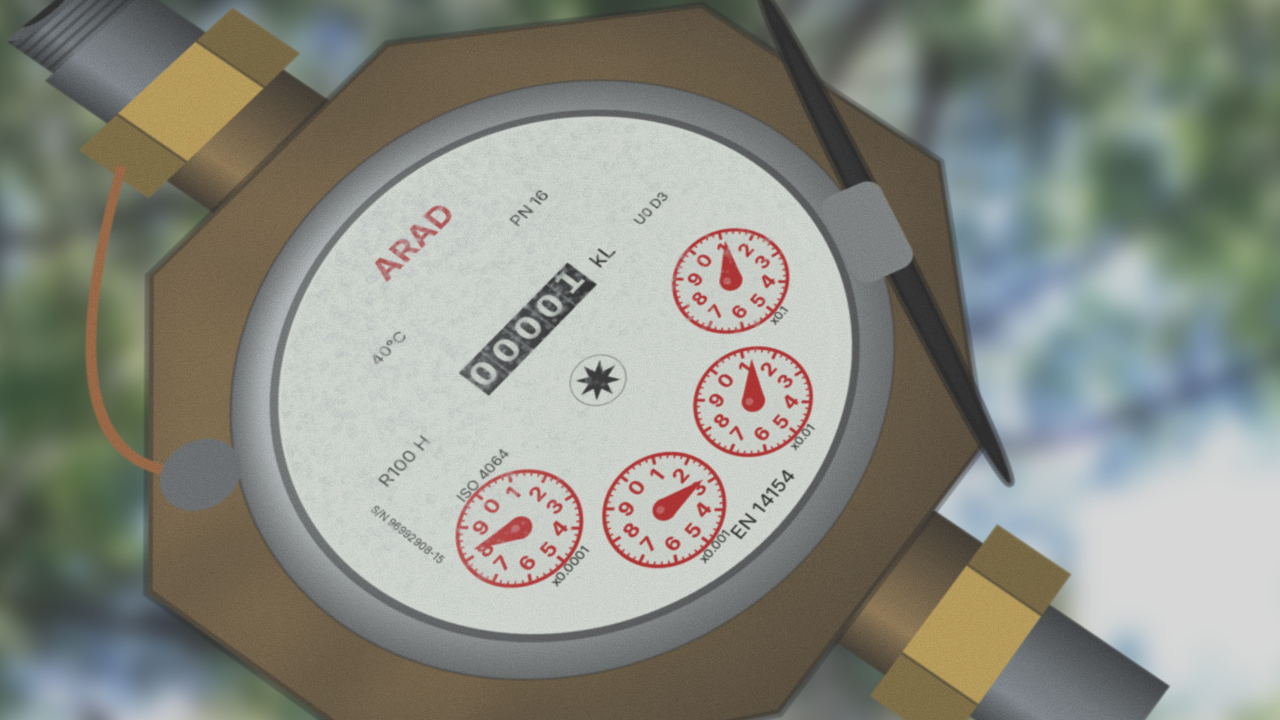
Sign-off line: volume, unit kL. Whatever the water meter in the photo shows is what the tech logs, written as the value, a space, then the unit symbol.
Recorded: 1.1128 kL
